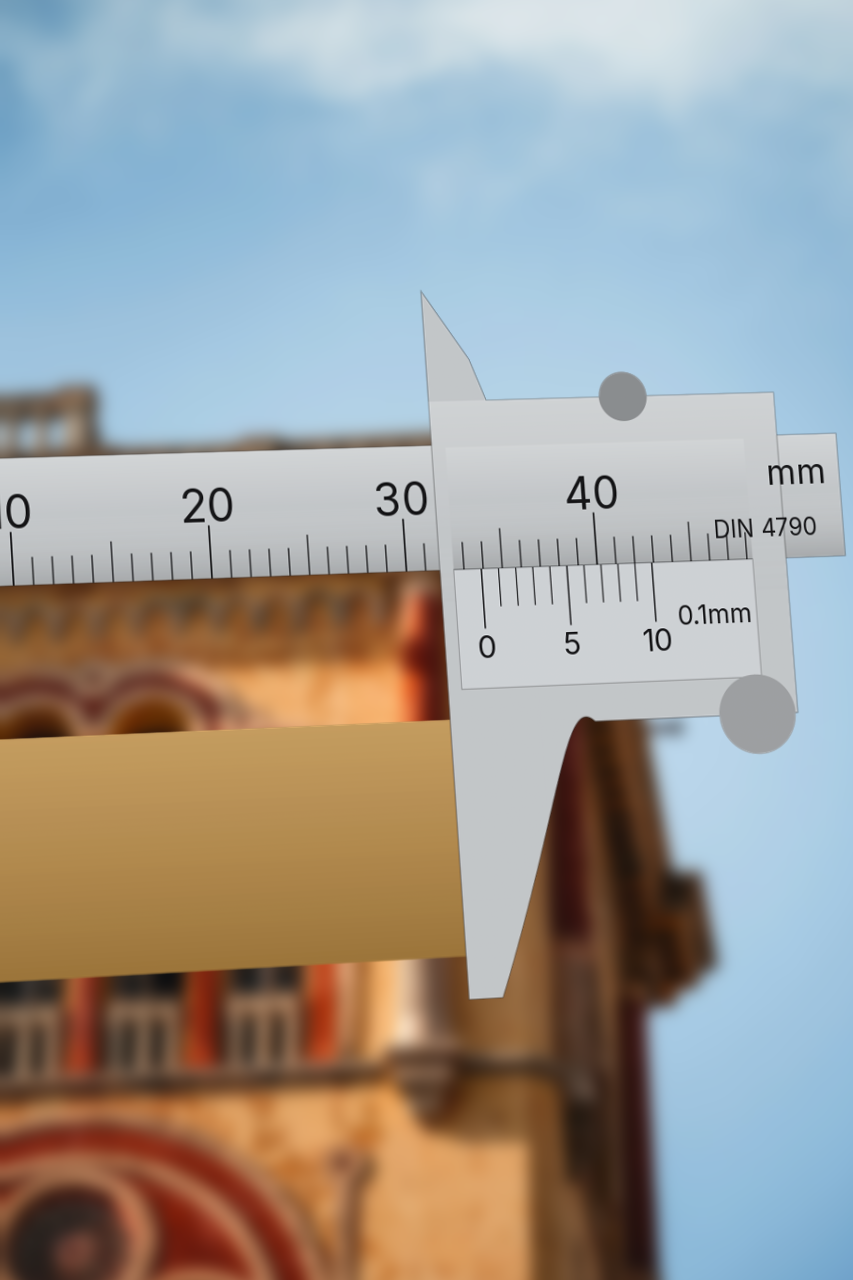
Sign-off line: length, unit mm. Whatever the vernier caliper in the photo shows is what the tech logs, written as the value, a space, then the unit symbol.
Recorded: 33.9 mm
